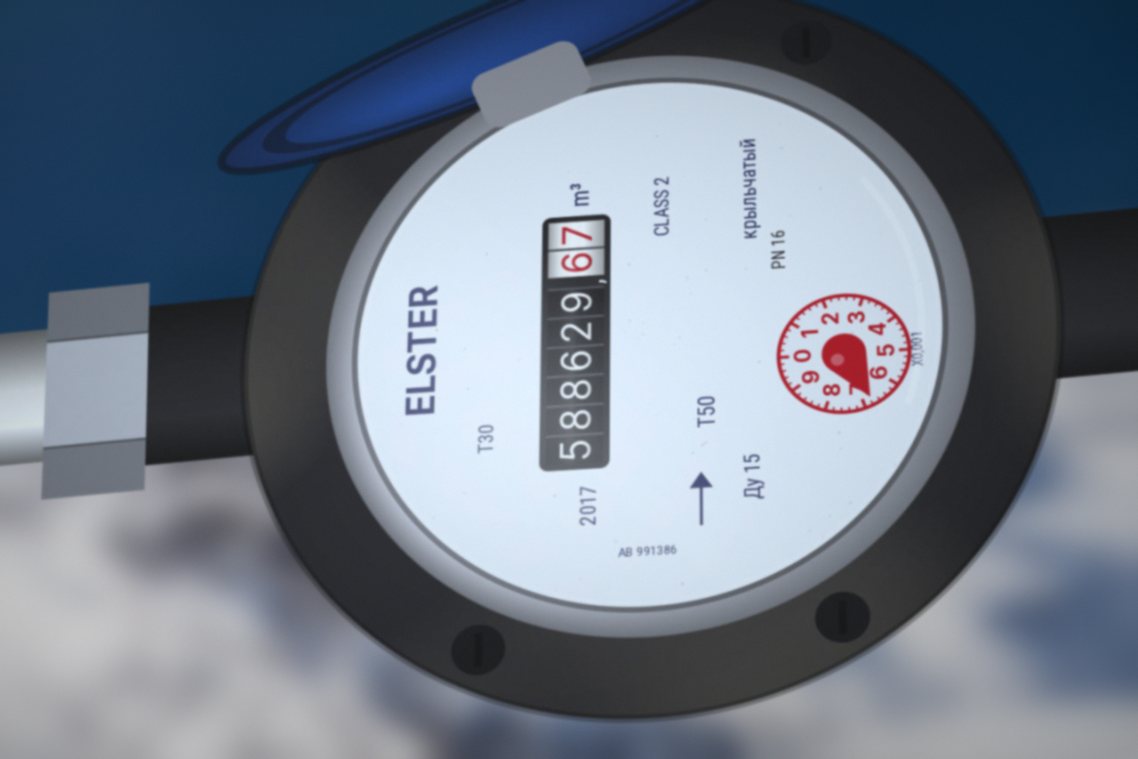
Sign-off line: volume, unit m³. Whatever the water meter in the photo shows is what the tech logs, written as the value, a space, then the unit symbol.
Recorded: 588629.676 m³
